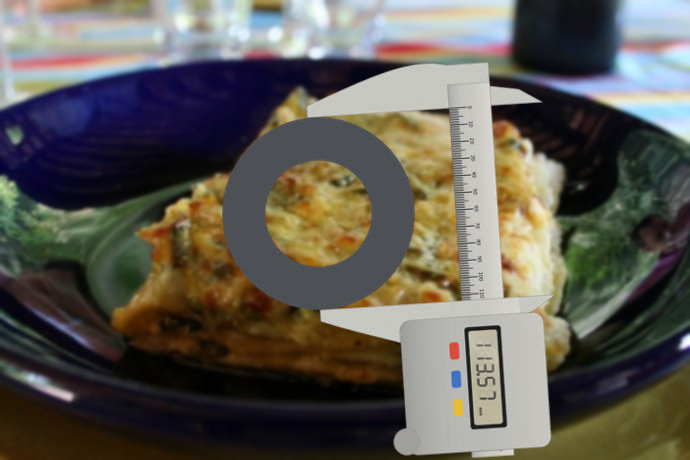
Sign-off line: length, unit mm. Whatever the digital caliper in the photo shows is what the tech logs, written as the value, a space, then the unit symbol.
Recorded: 113.57 mm
